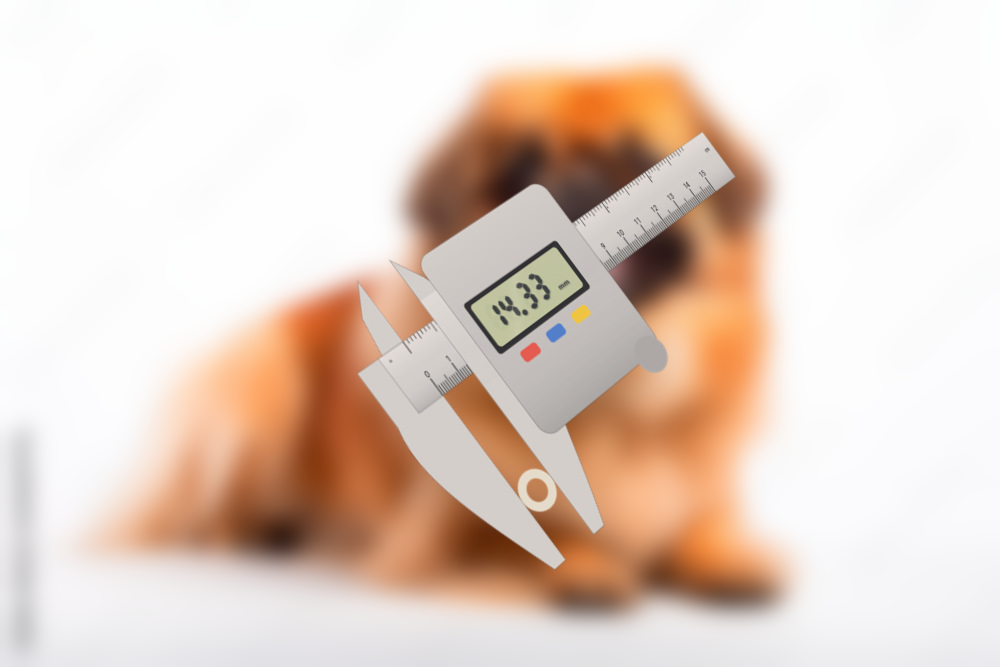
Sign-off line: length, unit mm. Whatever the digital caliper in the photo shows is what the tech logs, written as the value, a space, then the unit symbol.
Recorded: 14.33 mm
